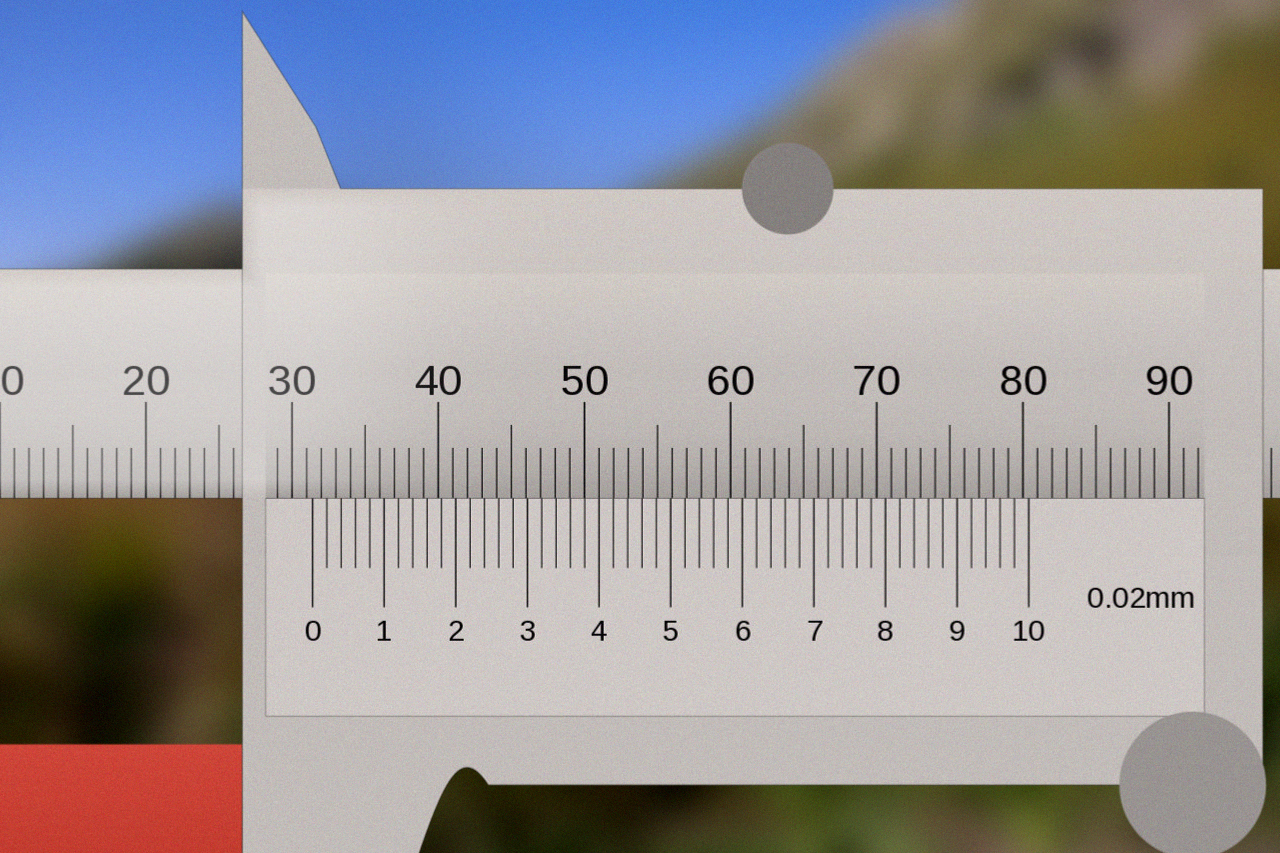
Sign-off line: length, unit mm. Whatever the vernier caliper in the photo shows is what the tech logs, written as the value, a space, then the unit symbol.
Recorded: 31.4 mm
